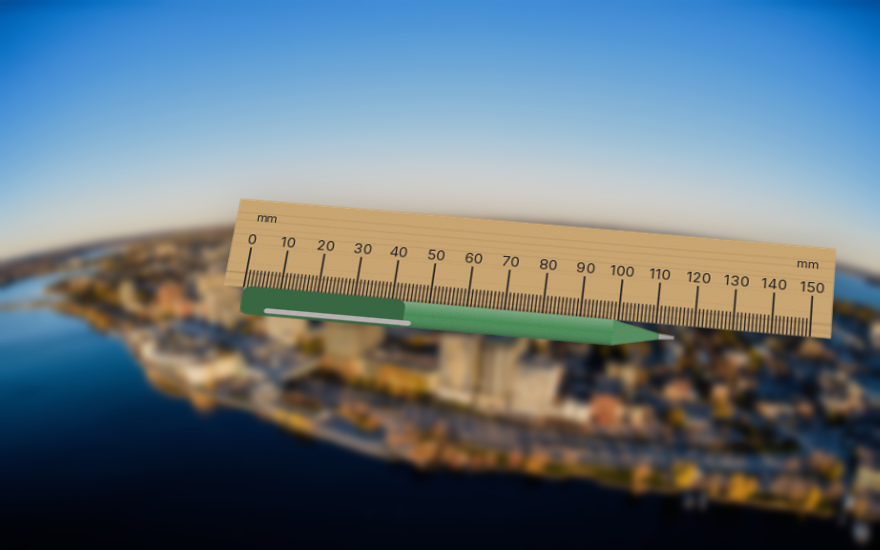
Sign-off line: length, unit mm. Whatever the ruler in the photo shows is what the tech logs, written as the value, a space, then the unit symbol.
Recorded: 115 mm
